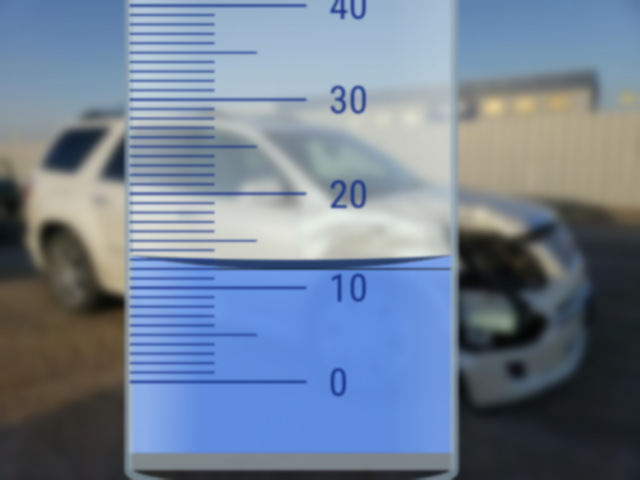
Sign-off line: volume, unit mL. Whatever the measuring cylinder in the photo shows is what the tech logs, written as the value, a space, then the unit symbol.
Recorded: 12 mL
